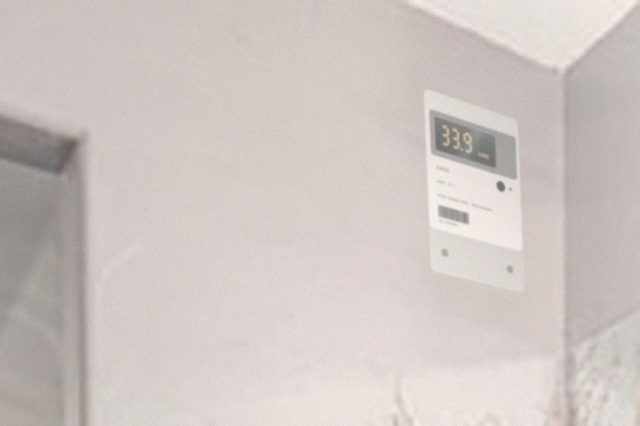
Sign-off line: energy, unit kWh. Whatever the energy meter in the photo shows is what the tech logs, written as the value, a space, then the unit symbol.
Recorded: 33.9 kWh
